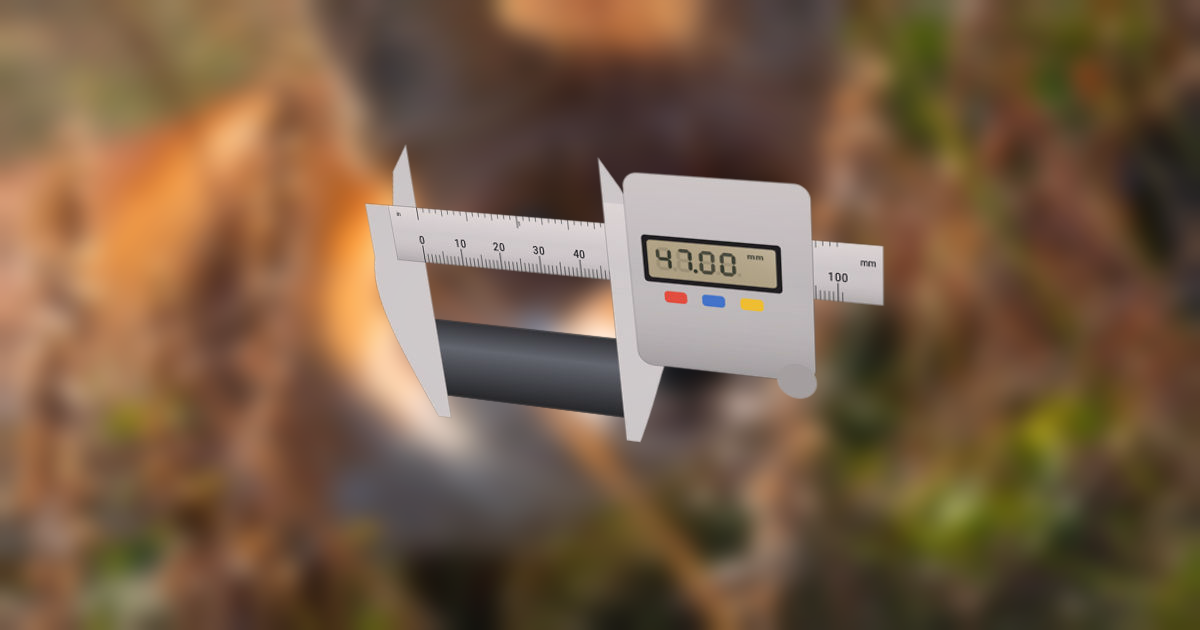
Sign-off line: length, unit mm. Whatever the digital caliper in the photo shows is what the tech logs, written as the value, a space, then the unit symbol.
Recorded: 47.00 mm
